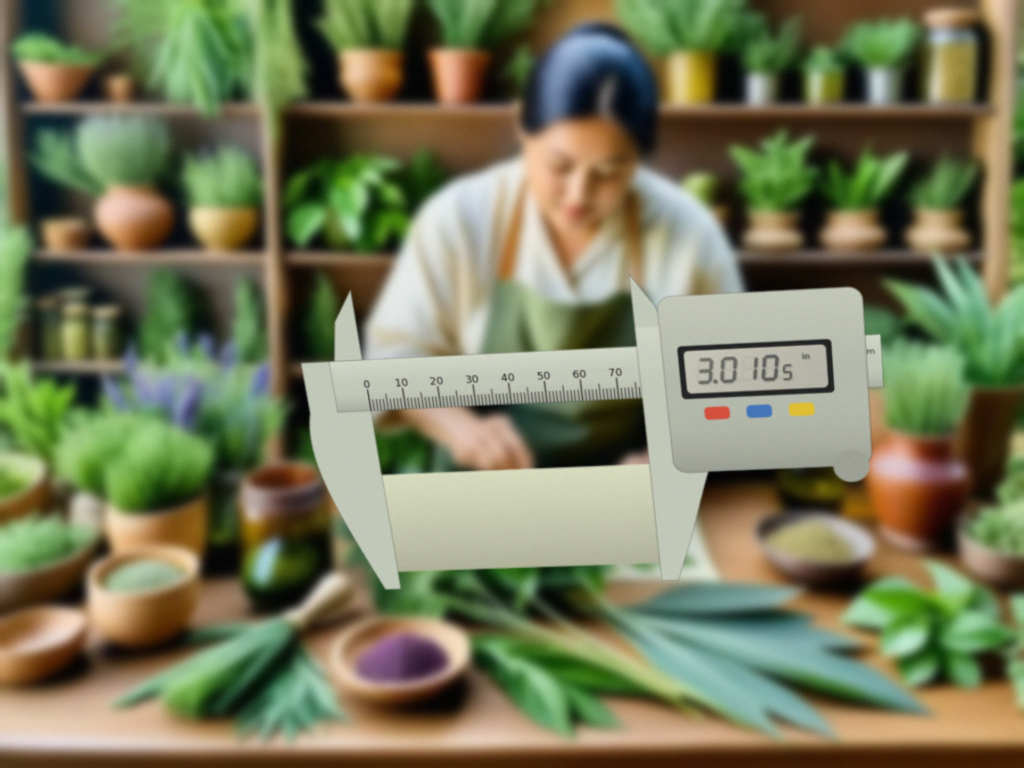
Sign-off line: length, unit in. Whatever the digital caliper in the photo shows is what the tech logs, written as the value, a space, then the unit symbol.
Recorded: 3.0105 in
